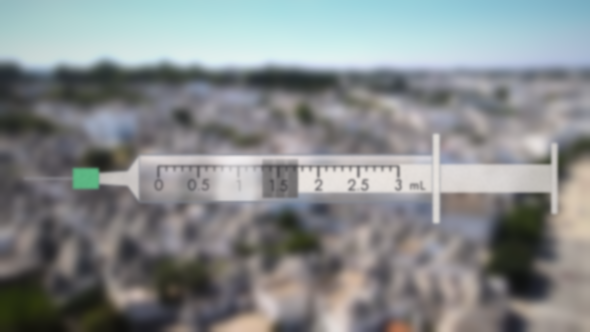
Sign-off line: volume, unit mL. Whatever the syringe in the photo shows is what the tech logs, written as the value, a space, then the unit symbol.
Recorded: 1.3 mL
